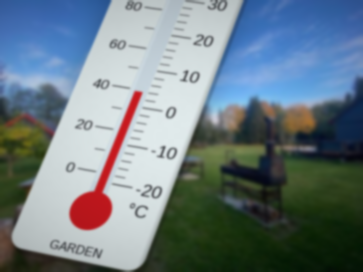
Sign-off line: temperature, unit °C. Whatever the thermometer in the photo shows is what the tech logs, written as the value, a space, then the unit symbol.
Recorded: 4 °C
